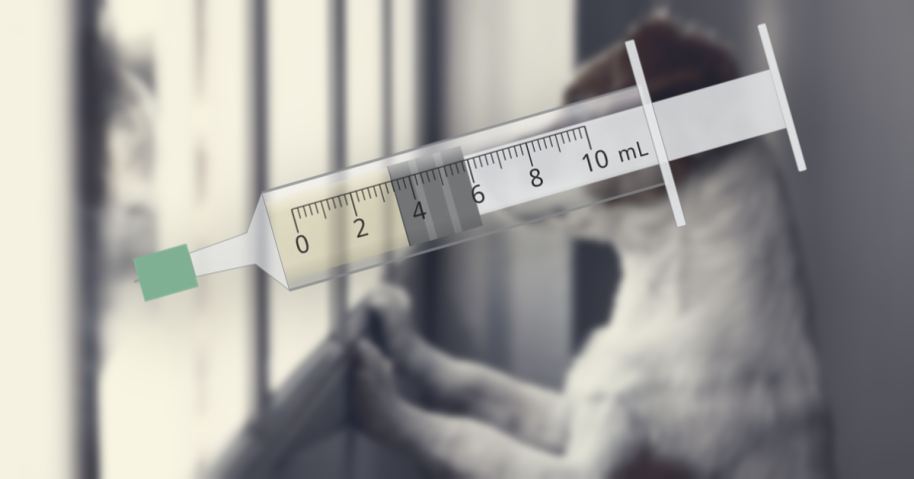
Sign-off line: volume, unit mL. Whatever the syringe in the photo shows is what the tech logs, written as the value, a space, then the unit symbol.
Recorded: 3.4 mL
